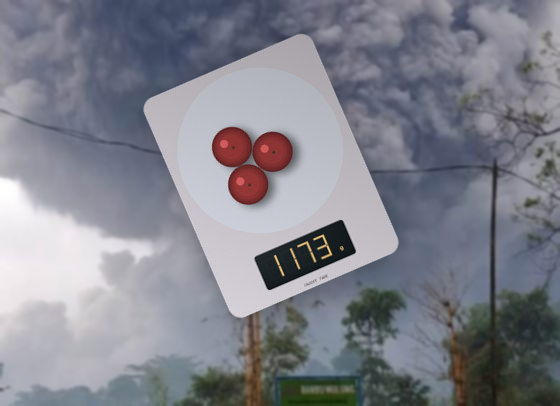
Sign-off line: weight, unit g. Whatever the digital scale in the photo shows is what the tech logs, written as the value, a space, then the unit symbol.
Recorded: 1173 g
